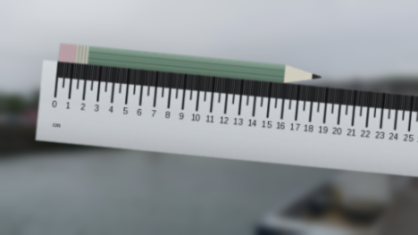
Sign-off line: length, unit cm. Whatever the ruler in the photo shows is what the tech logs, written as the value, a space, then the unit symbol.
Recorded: 18.5 cm
